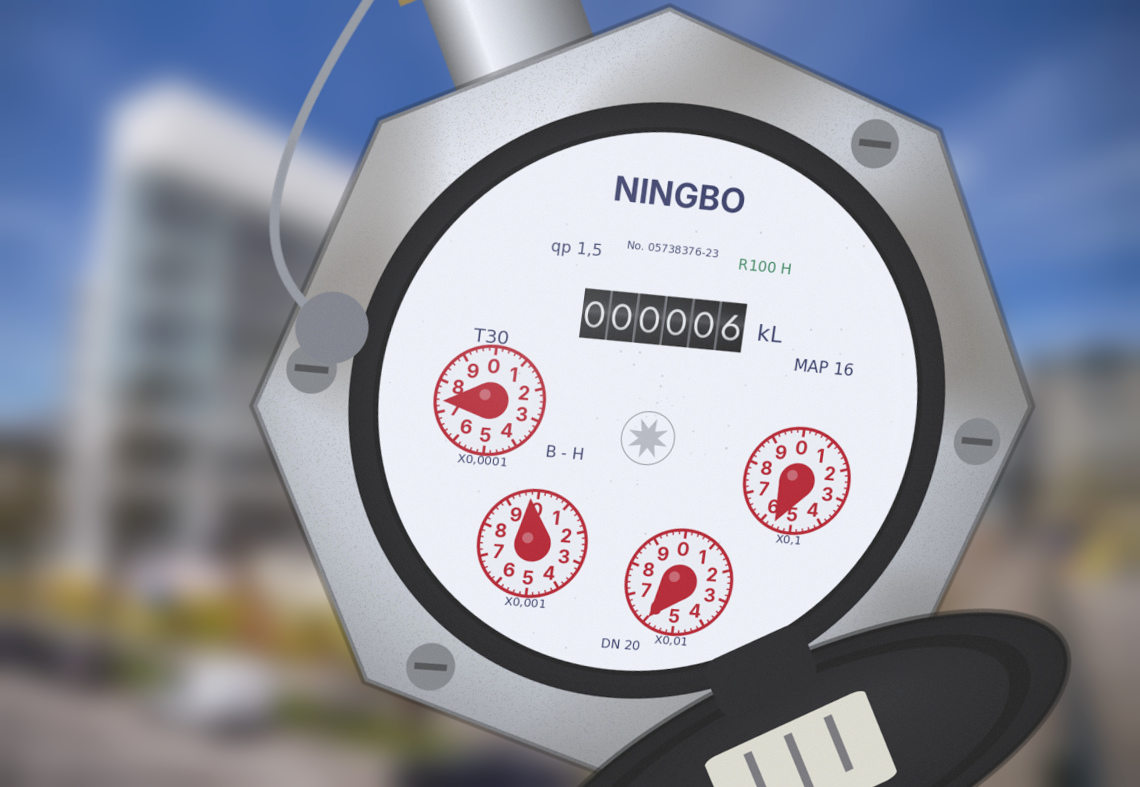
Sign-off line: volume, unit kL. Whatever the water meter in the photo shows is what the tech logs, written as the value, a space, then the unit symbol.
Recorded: 6.5597 kL
